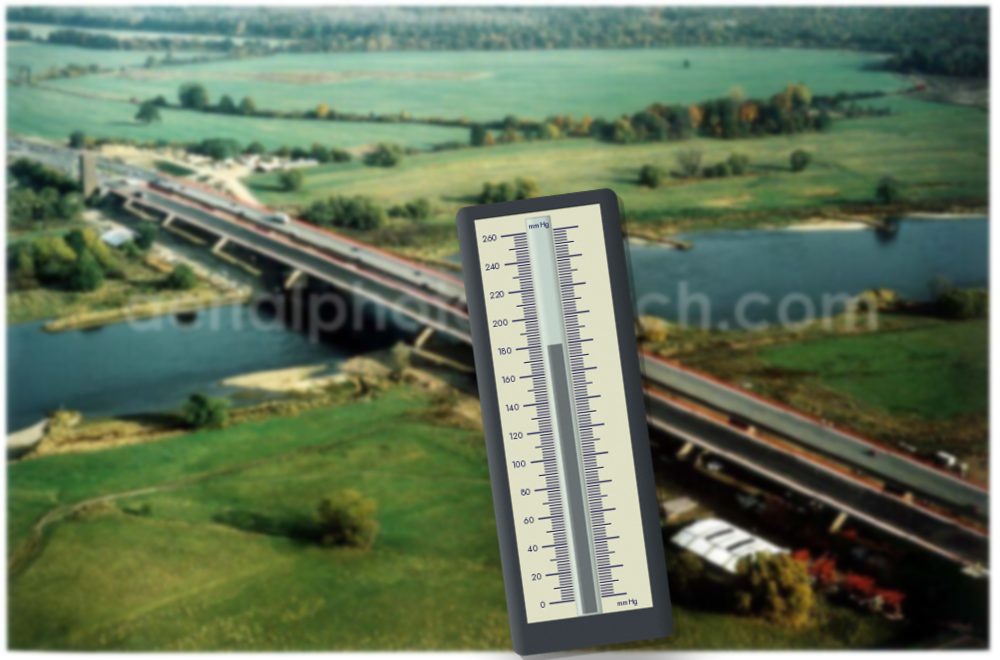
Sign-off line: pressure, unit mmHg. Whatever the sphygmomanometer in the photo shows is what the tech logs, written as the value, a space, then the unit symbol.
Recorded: 180 mmHg
